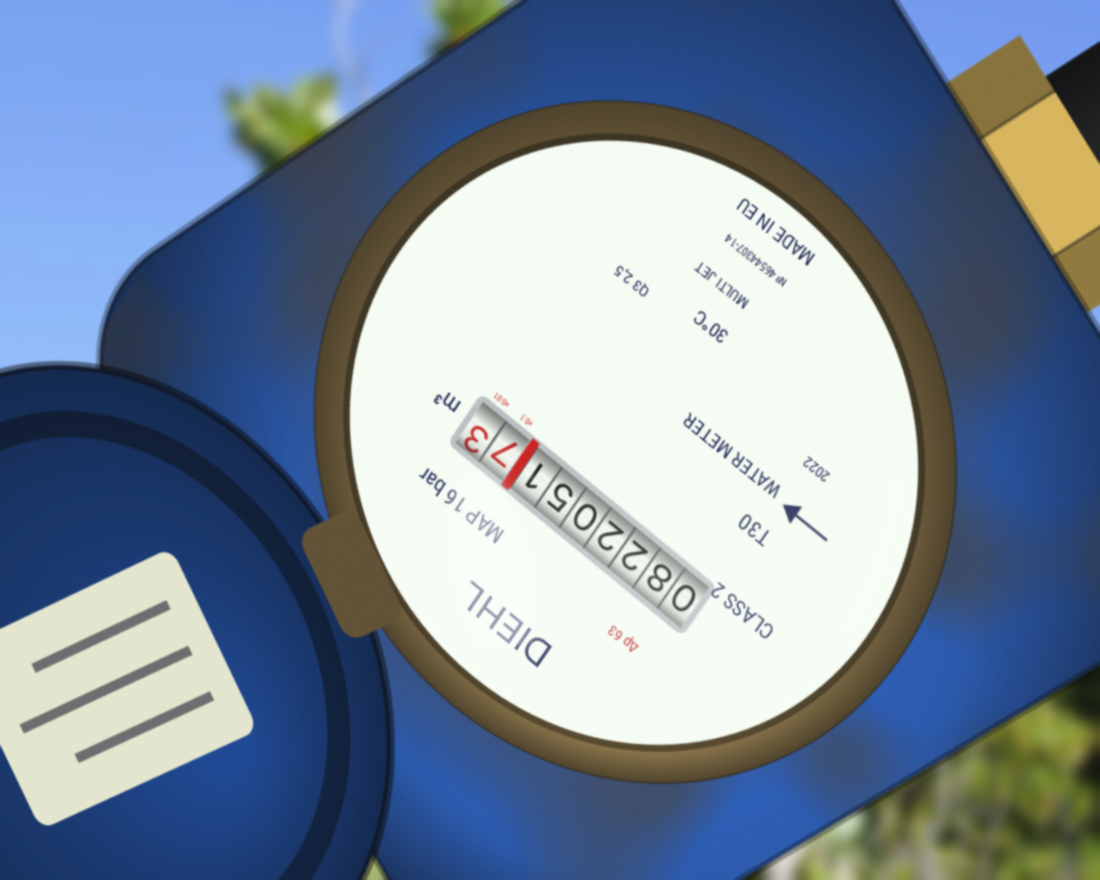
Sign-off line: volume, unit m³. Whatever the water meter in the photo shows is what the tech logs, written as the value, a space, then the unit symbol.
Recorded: 822051.73 m³
